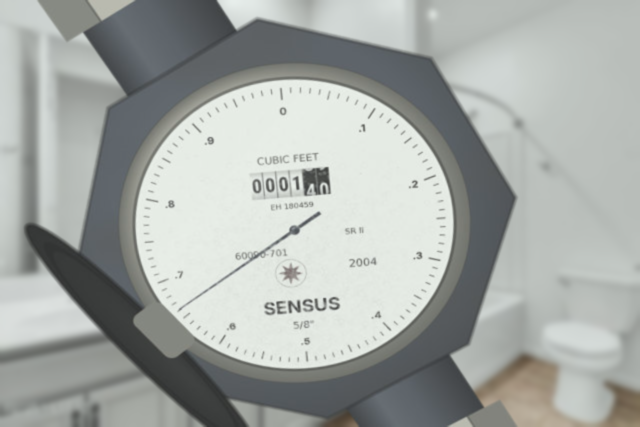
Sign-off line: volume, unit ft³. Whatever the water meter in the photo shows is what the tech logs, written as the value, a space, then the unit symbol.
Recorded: 139.66 ft³
